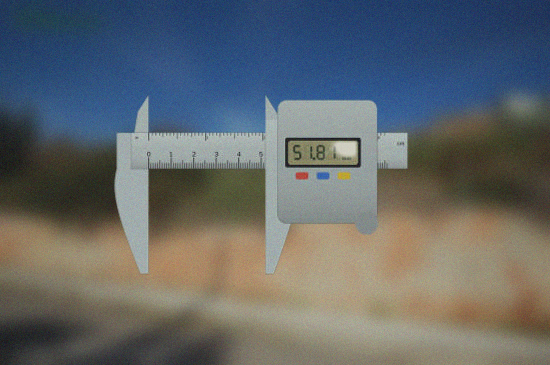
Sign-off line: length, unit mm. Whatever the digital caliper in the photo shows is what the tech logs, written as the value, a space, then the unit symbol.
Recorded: 51.81 mm
